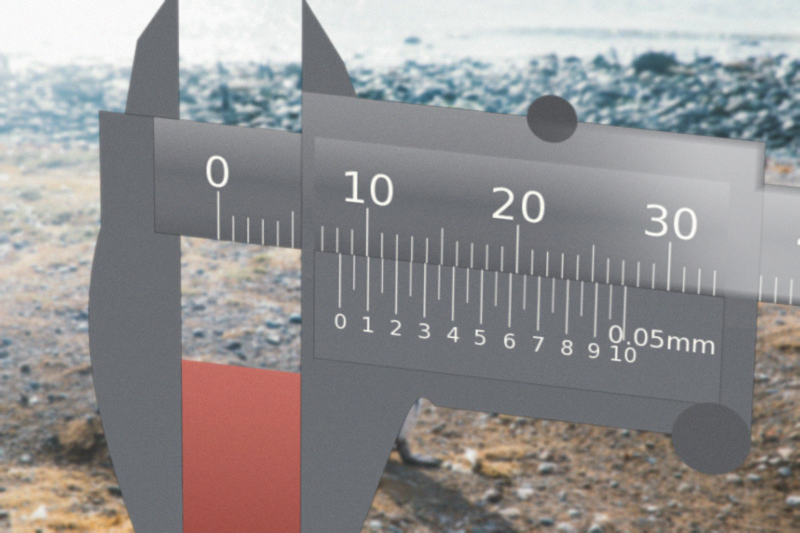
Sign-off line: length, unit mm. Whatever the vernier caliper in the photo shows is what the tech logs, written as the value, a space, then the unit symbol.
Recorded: 8.2 mm
